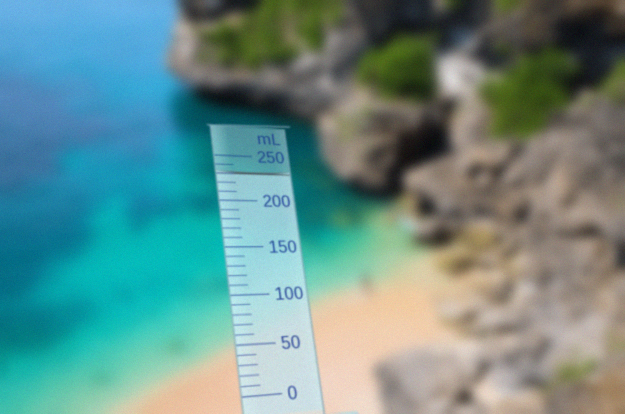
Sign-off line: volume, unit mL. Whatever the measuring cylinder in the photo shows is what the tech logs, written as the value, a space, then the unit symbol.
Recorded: 230 mL
